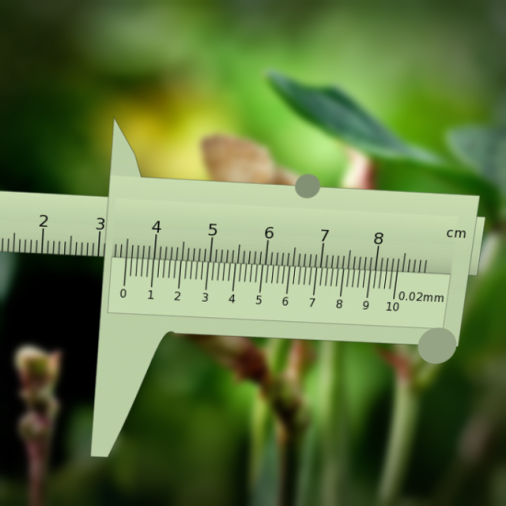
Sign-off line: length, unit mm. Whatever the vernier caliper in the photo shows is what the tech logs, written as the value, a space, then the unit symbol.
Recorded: 35.0 mm
